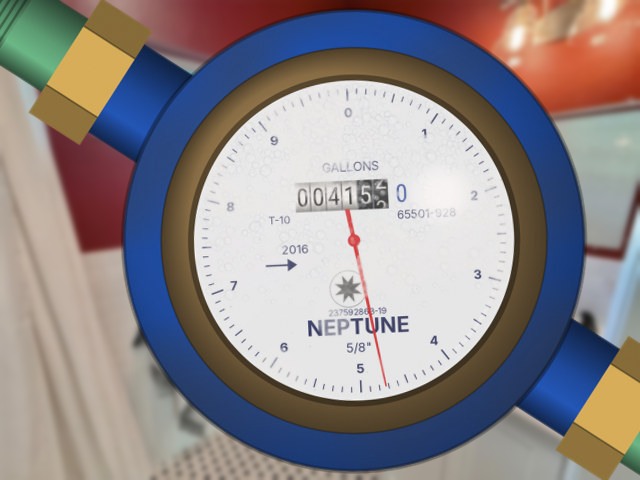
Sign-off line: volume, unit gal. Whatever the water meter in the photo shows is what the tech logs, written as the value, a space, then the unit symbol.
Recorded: 41524.7 gal
